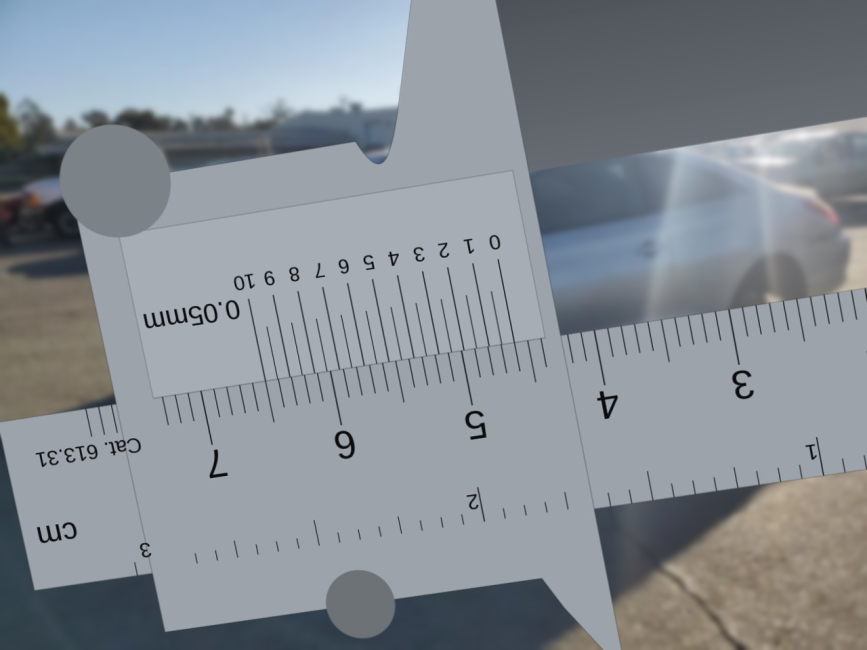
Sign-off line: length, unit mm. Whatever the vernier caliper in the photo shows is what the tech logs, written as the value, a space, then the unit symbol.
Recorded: 46.0 mm
